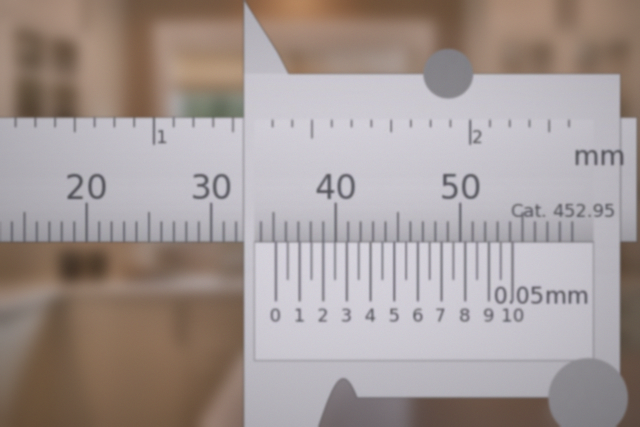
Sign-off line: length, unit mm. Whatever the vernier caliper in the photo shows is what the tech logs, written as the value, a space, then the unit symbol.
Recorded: 35.2 mm
